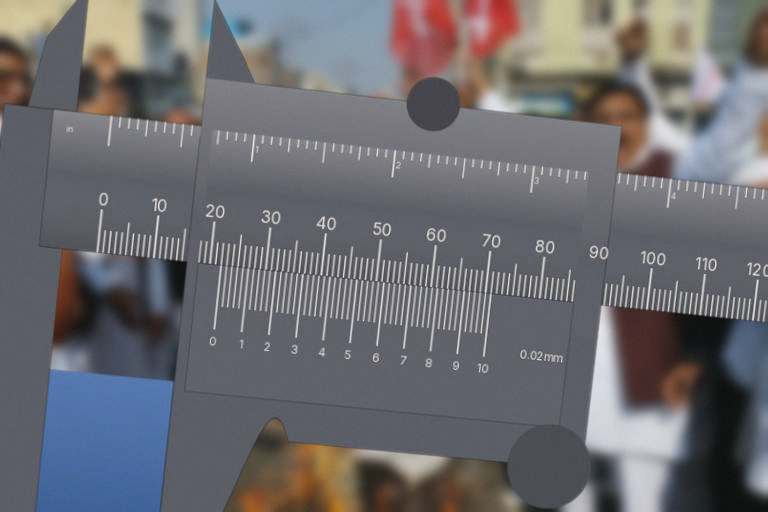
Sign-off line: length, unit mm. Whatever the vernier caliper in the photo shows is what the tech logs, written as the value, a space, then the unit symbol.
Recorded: 22.0 mm
